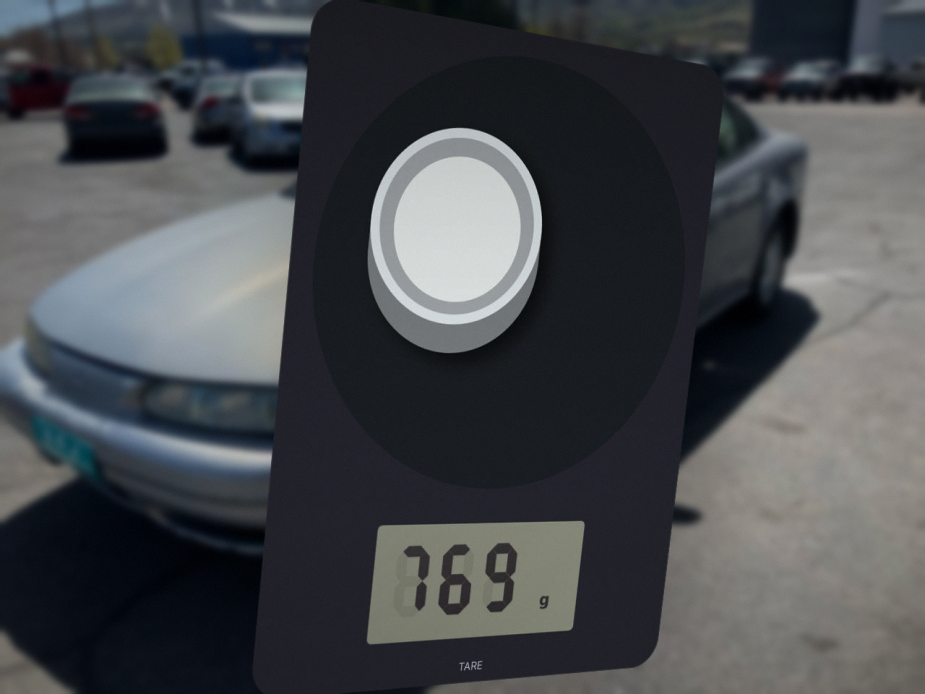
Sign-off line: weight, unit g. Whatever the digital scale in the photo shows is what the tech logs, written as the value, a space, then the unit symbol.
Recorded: 769 g
